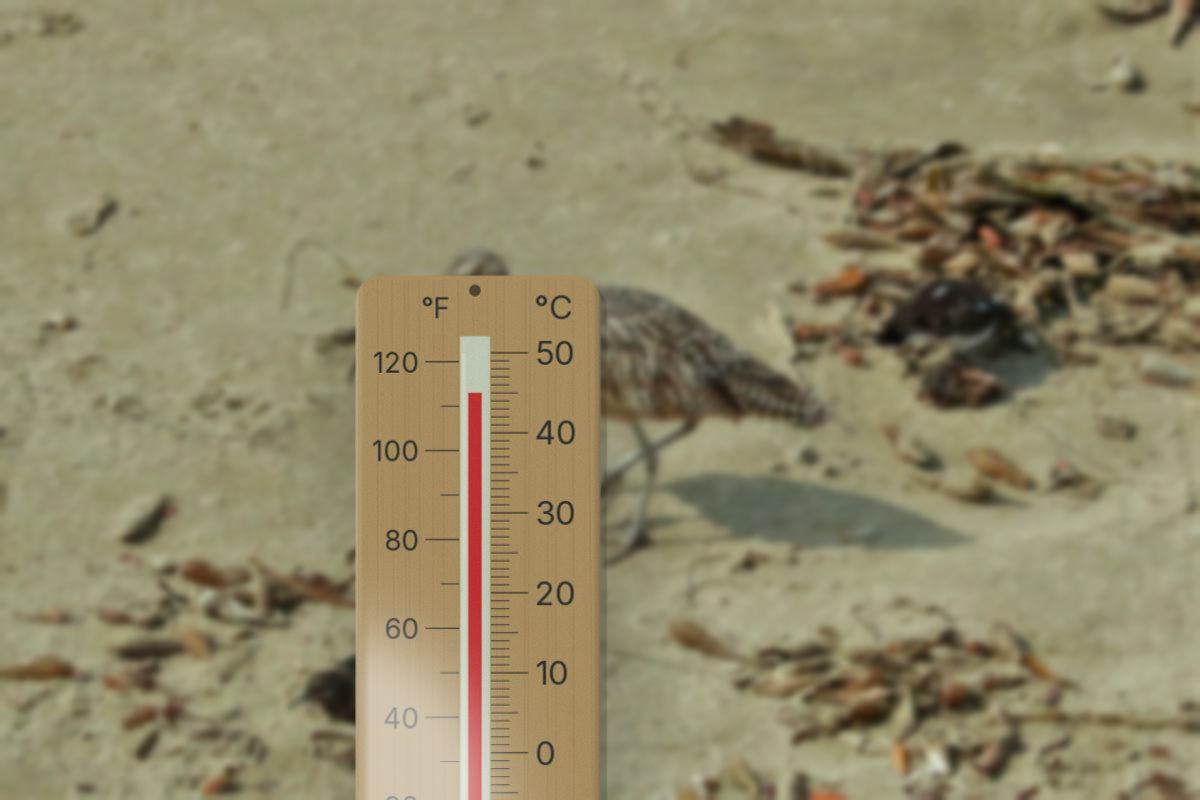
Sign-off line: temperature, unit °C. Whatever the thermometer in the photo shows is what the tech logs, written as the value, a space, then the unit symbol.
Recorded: 45 °C
